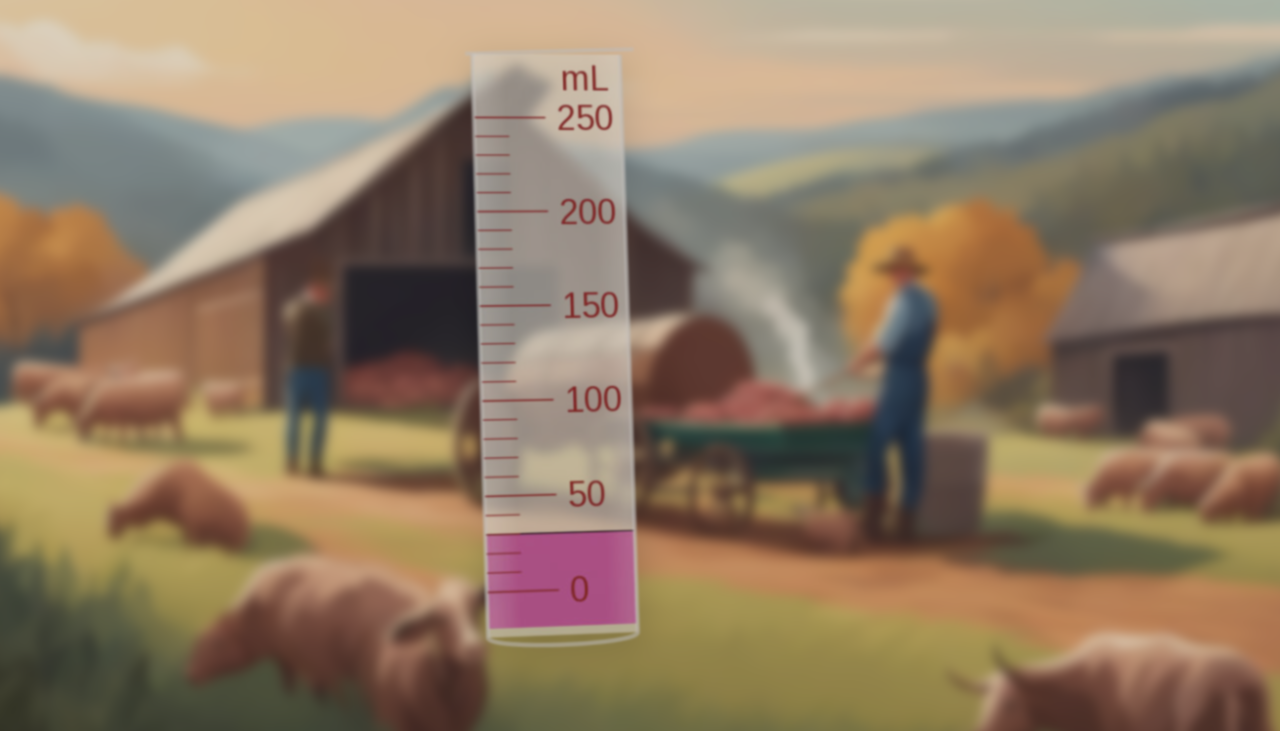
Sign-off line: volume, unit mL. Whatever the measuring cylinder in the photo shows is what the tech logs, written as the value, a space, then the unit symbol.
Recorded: 30 mL
